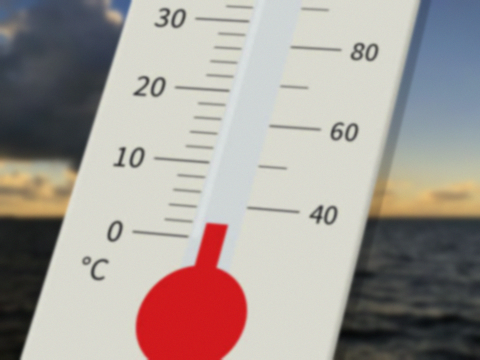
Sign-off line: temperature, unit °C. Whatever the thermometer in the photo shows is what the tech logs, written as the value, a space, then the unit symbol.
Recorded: 2 °C
